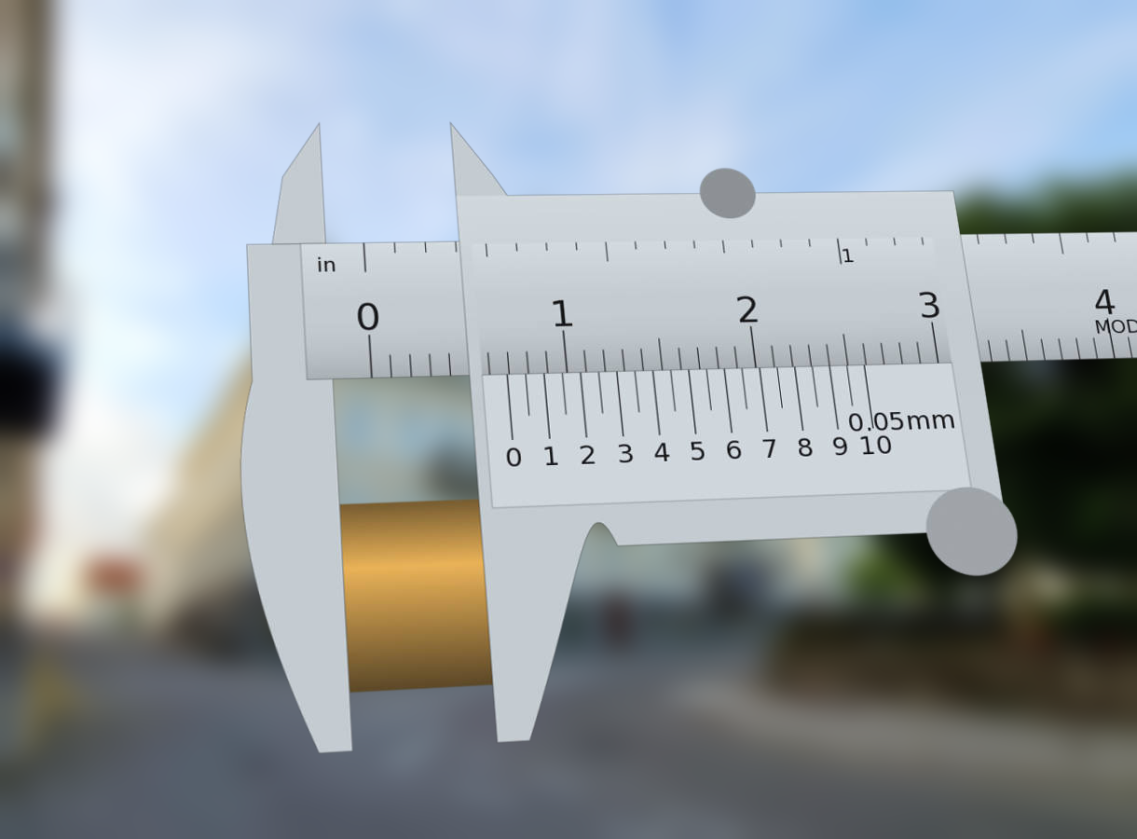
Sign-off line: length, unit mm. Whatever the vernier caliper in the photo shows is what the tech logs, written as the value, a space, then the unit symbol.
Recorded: 6.9 mm
